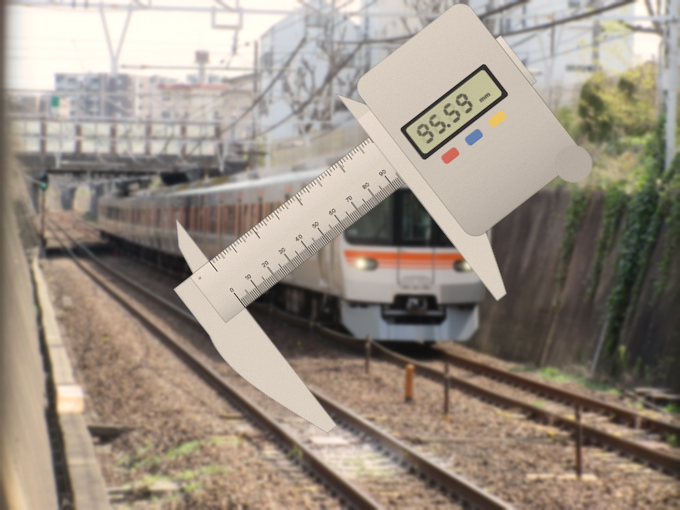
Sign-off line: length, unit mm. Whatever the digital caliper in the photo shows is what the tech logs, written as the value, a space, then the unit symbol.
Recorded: 95.59 mm
